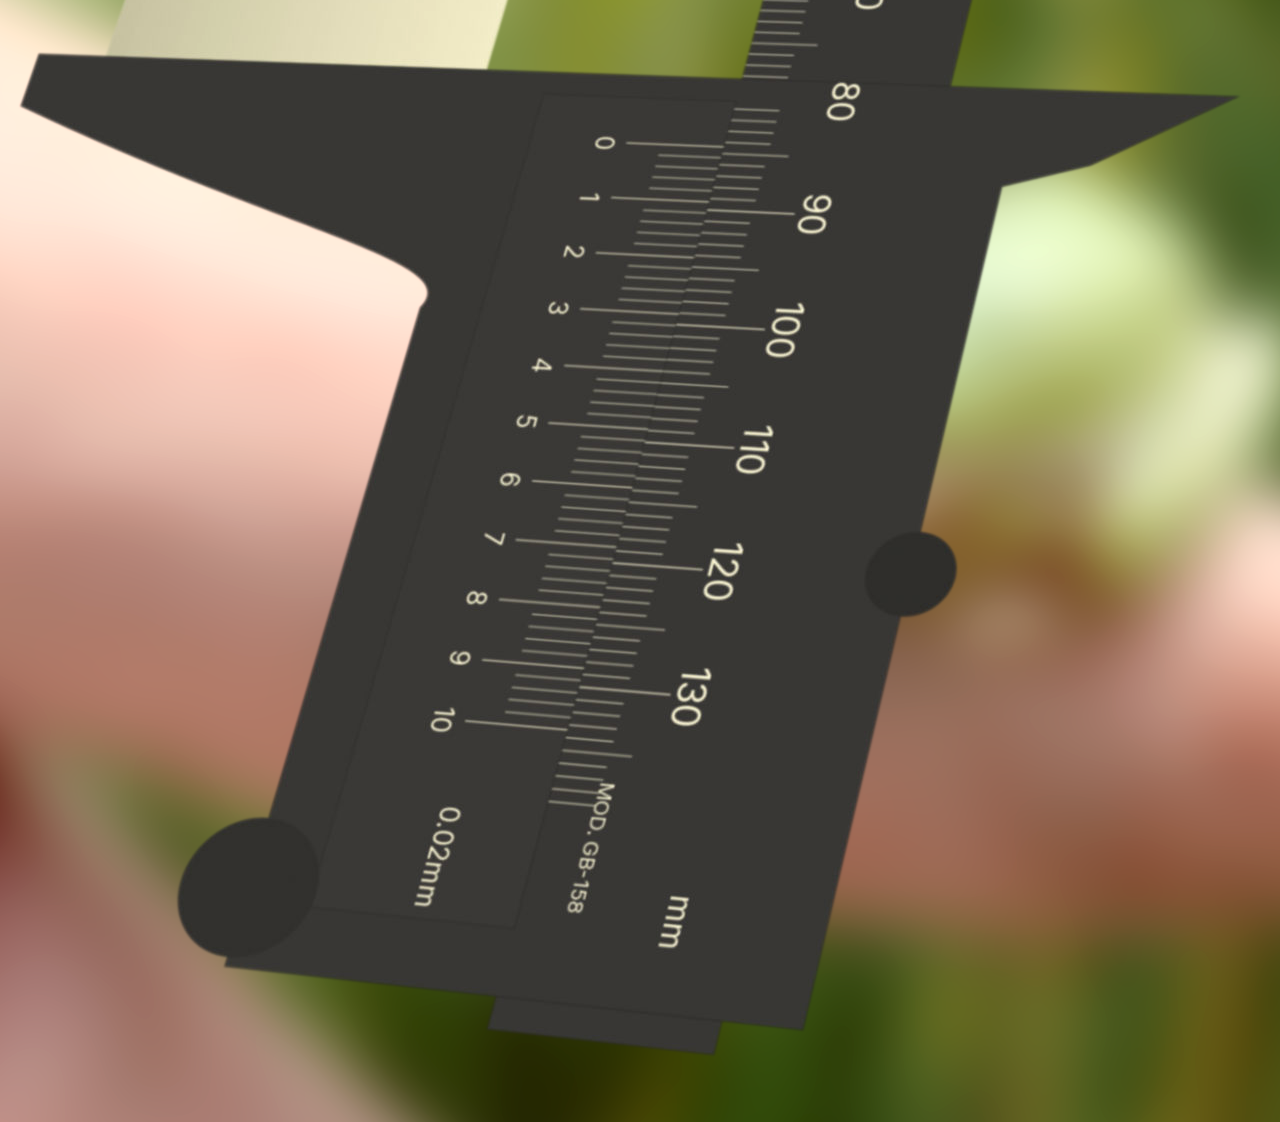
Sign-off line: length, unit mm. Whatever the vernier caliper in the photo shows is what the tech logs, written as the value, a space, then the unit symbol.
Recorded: 84.4 mm
